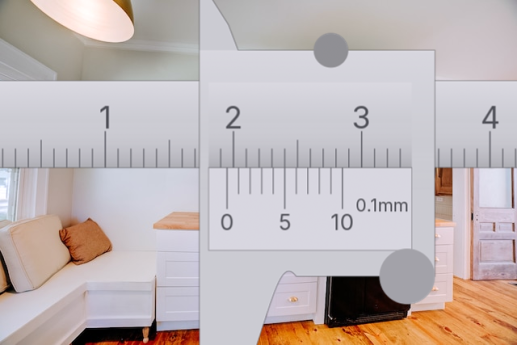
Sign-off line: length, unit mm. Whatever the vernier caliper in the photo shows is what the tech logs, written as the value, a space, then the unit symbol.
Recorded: 19.5 mm
